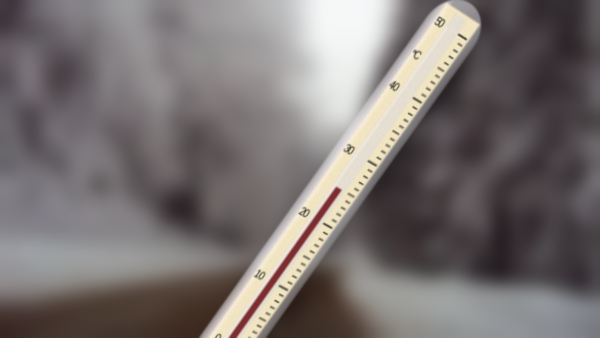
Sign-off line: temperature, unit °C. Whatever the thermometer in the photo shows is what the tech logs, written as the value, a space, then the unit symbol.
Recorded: 25 °C
